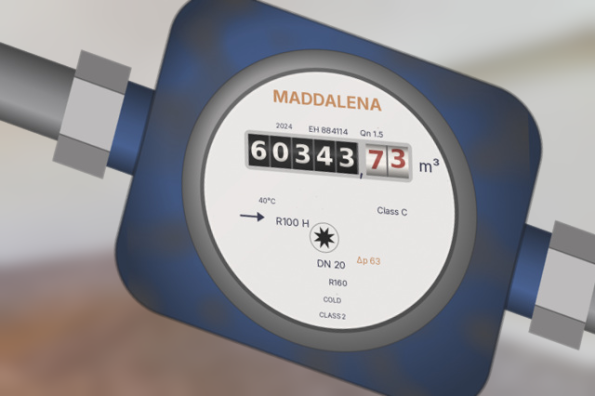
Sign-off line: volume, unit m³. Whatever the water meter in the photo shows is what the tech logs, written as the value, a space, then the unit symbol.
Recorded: 60343.73 m³
